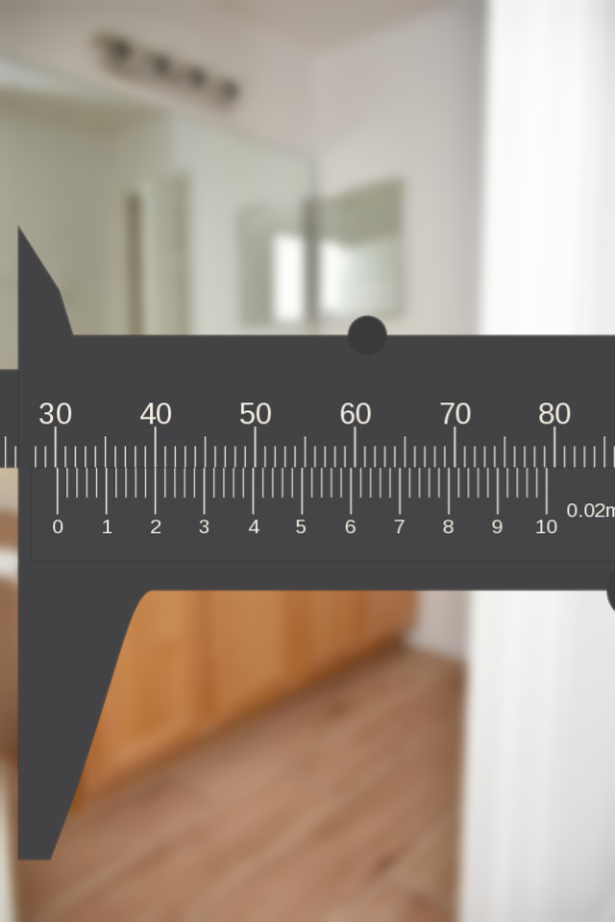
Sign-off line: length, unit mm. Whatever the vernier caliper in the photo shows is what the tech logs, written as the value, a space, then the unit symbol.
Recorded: 30.2 mm
